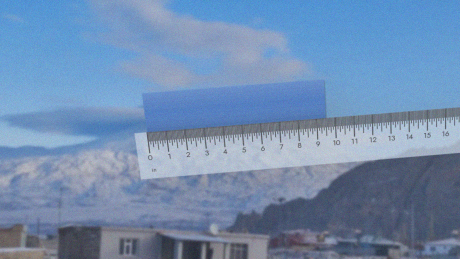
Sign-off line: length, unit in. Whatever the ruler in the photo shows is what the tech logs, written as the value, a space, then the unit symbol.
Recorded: 9.5 in
